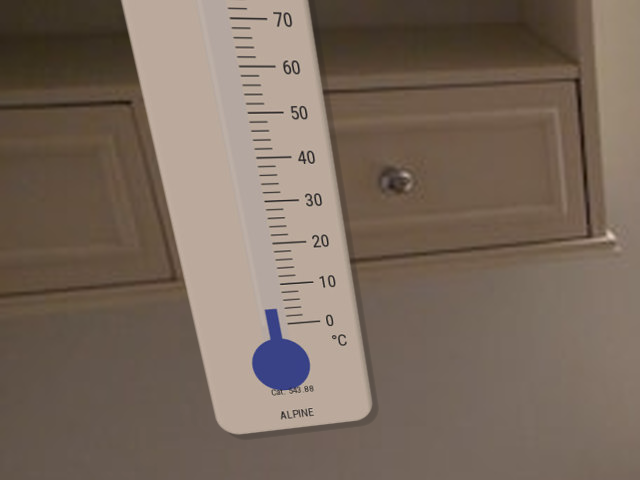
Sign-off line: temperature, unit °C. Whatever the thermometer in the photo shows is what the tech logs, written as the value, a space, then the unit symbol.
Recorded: 4 °C
